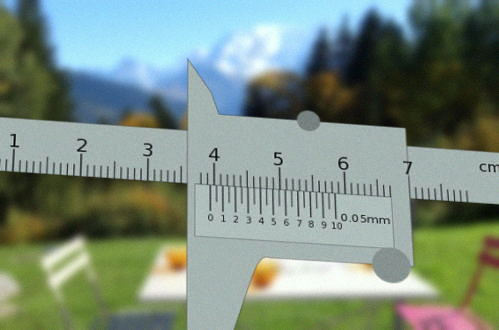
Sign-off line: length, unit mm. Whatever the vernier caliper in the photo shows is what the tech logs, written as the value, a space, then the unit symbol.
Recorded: 39.4 mm
